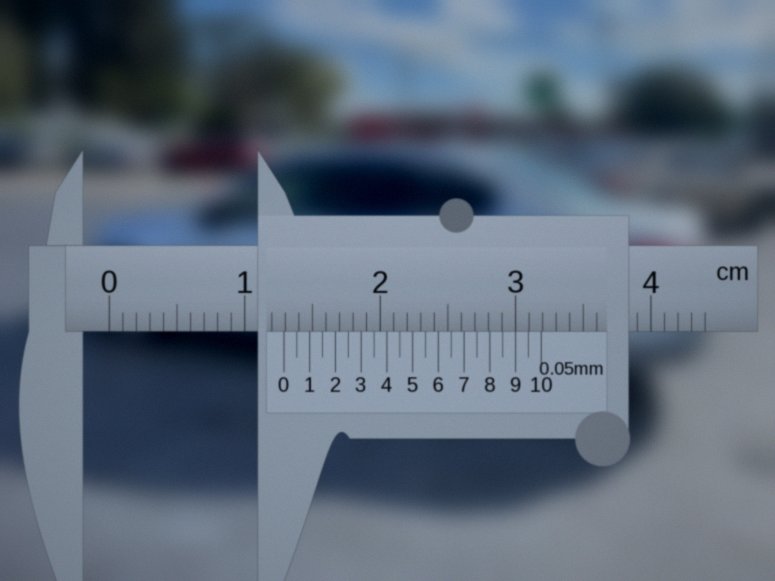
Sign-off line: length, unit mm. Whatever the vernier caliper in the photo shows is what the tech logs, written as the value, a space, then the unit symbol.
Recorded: 12.9 mm
